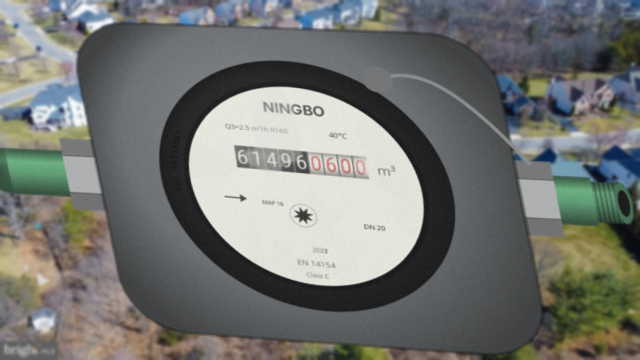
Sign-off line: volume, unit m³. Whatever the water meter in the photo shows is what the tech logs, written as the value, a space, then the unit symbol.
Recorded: 61496.0600 m³
